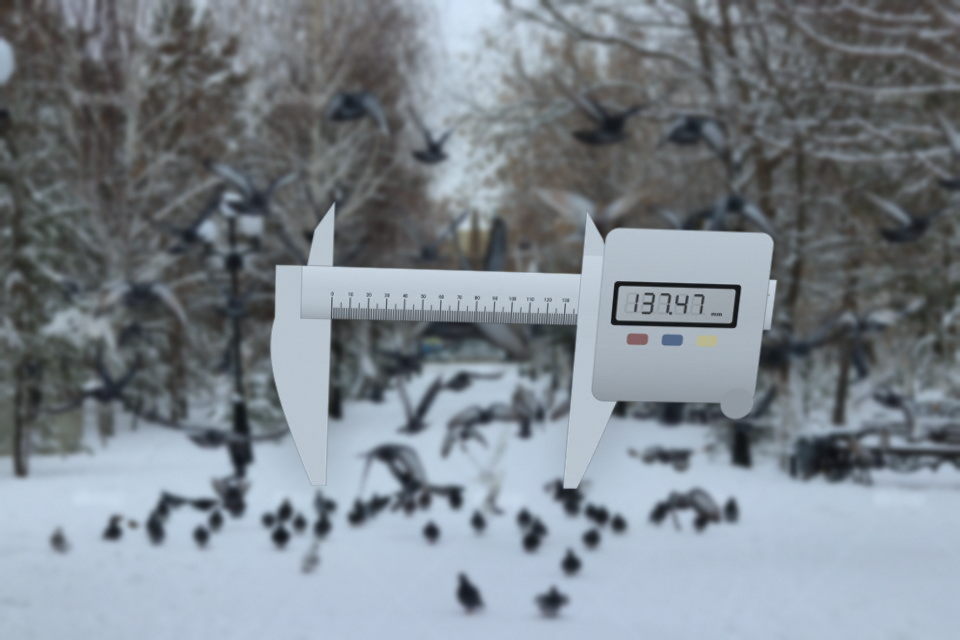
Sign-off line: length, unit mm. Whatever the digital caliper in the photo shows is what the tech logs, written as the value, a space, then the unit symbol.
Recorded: 137.47 mm
